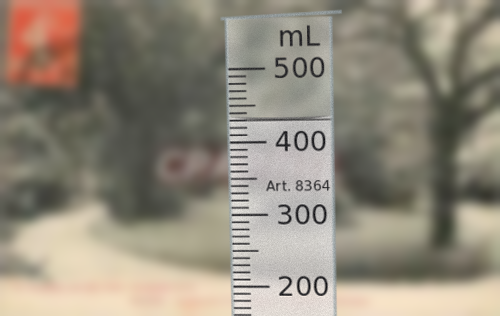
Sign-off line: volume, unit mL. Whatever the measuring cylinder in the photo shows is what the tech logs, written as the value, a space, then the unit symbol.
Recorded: 430 mL
